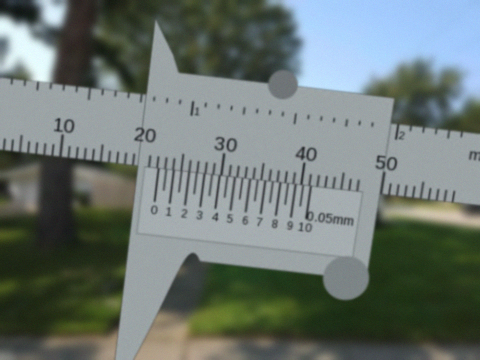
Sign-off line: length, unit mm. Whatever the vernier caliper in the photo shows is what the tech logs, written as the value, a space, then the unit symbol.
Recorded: 22.2 mm
